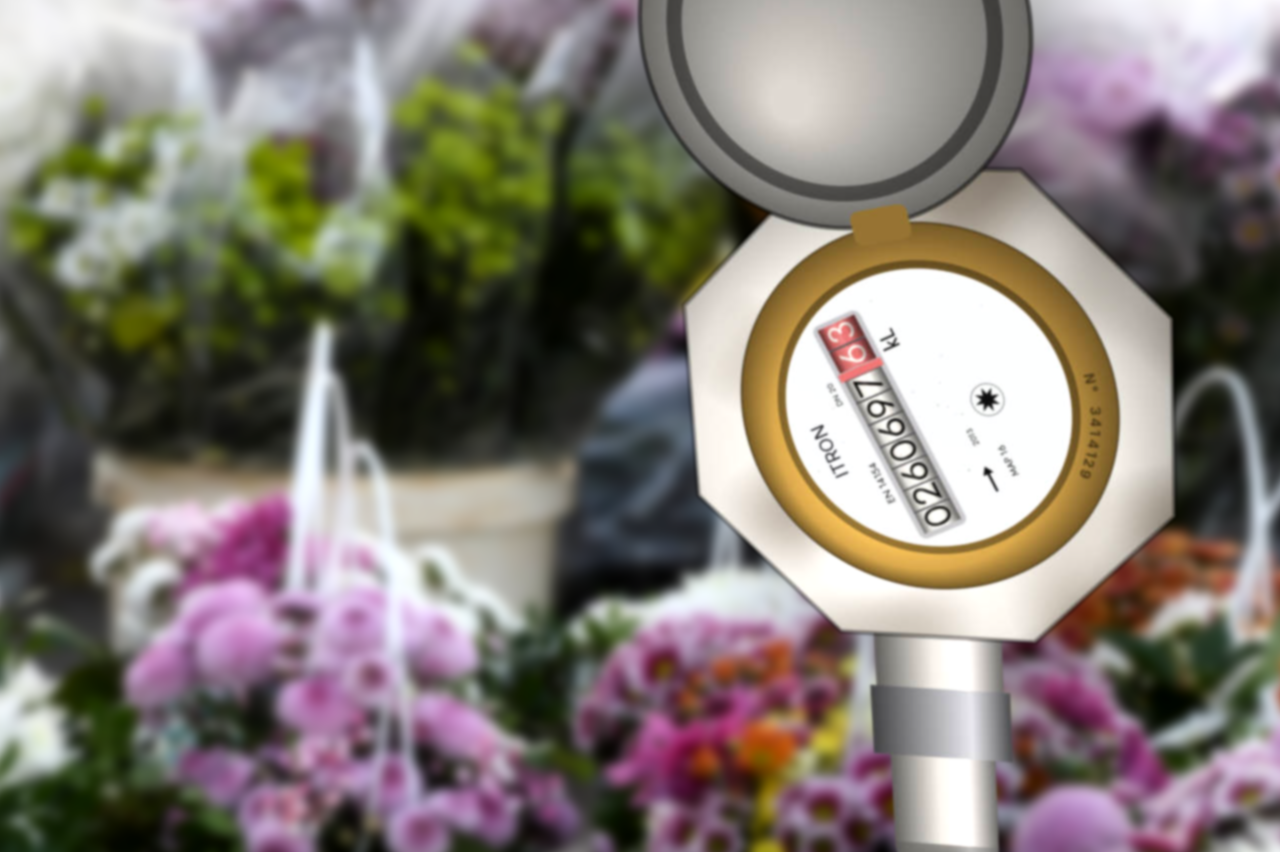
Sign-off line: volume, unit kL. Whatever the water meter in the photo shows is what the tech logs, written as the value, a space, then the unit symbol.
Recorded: 260697.63 kL
